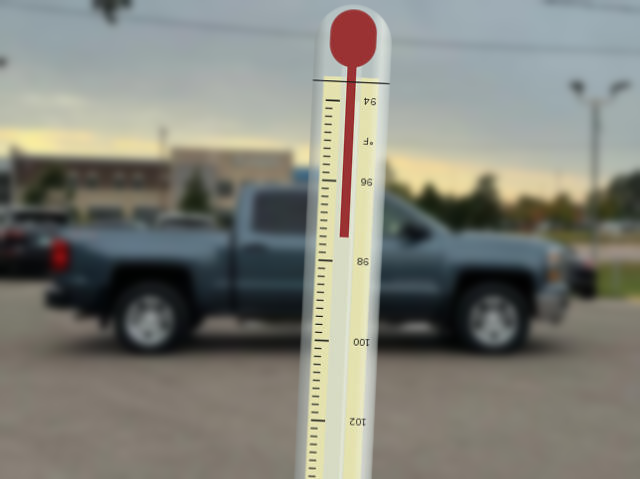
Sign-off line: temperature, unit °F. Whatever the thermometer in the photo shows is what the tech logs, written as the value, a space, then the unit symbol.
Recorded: 97.4 °F
